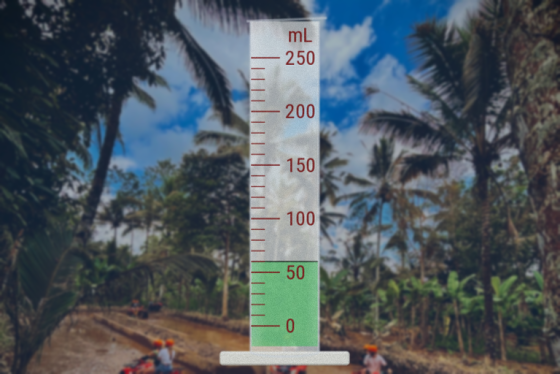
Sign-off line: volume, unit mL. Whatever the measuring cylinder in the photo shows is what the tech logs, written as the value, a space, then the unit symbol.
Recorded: 60 mL
